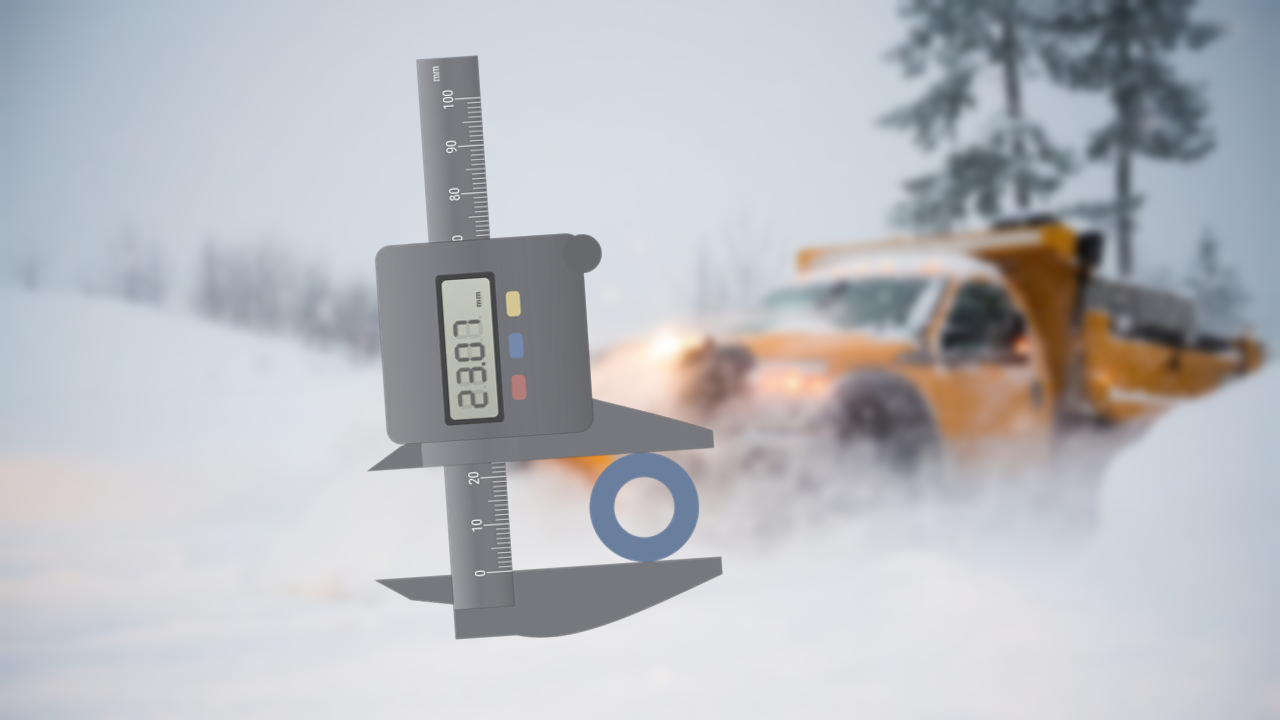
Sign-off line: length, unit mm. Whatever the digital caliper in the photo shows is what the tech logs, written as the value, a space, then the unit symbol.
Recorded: 23.07 mm
